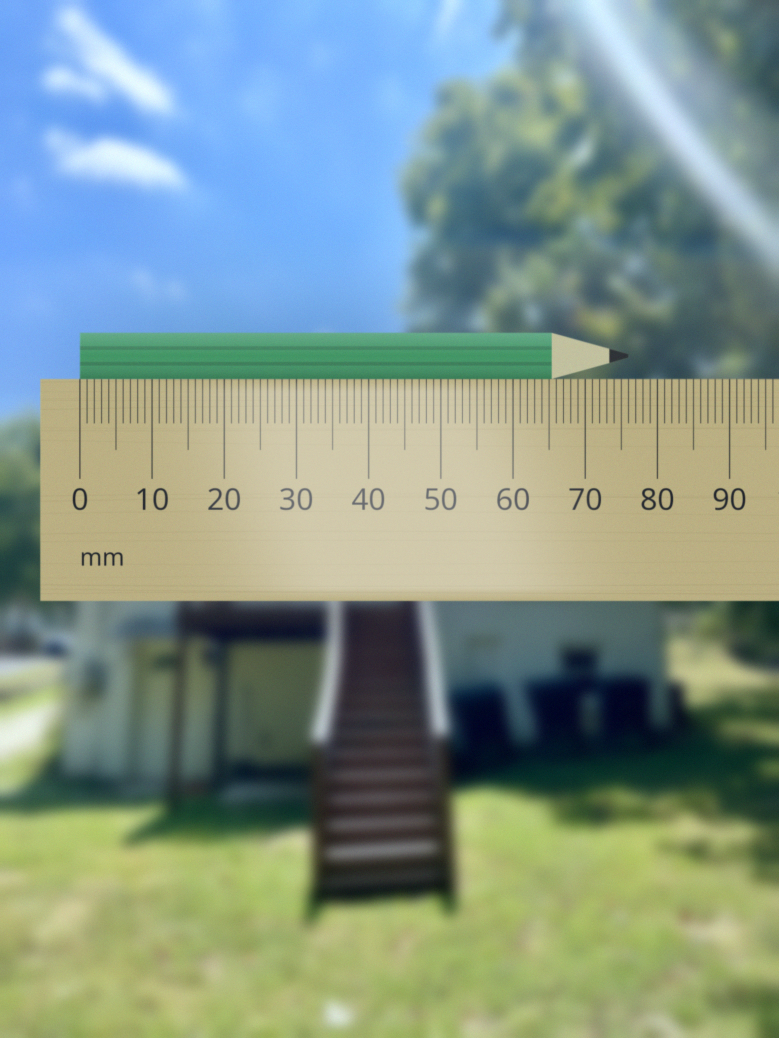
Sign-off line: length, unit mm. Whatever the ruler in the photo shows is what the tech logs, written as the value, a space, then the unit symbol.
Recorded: 76 mm
